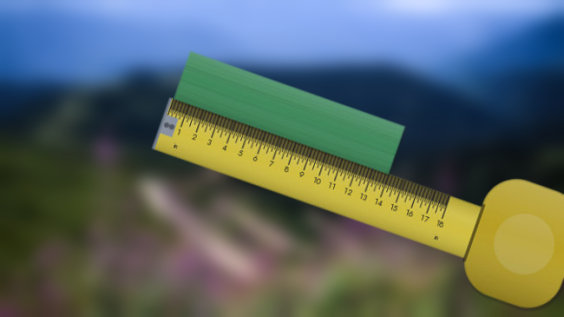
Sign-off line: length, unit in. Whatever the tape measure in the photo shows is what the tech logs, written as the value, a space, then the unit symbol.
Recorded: 14 in
